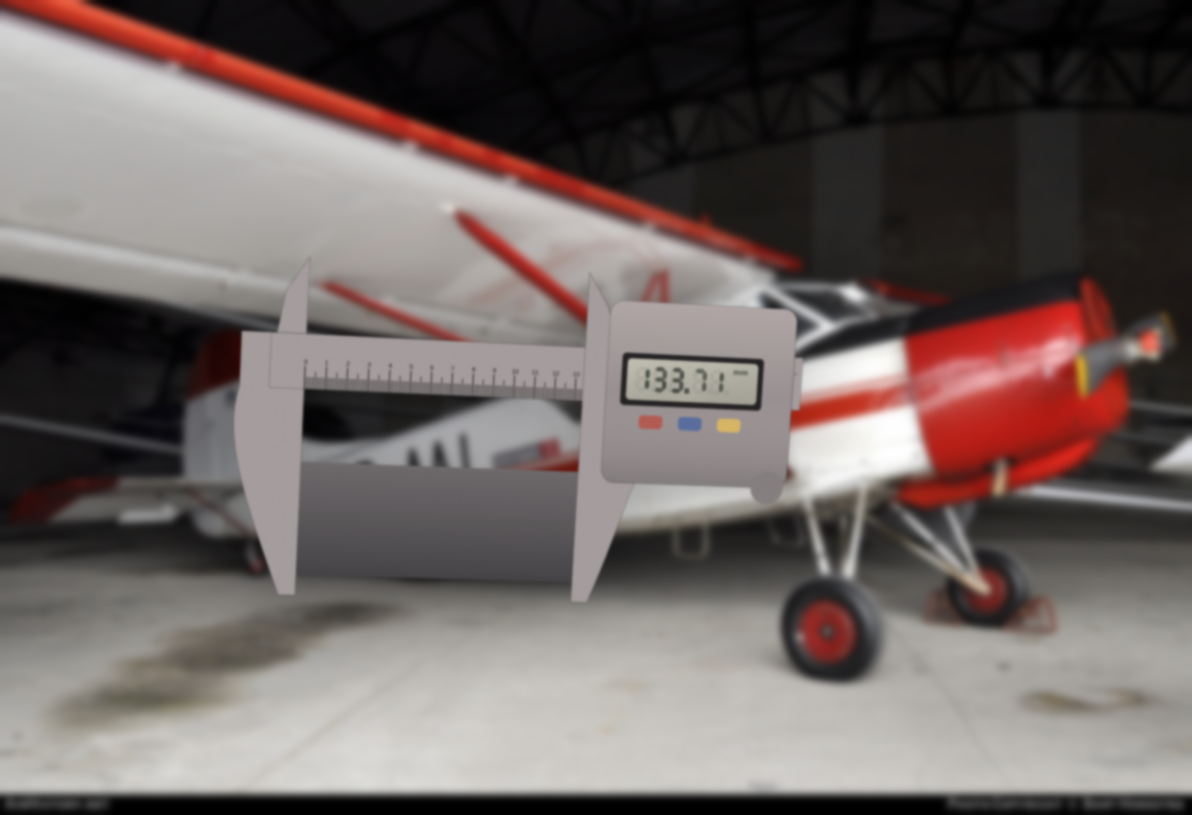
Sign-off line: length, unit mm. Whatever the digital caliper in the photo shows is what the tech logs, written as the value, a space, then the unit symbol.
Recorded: 133.71 mm
